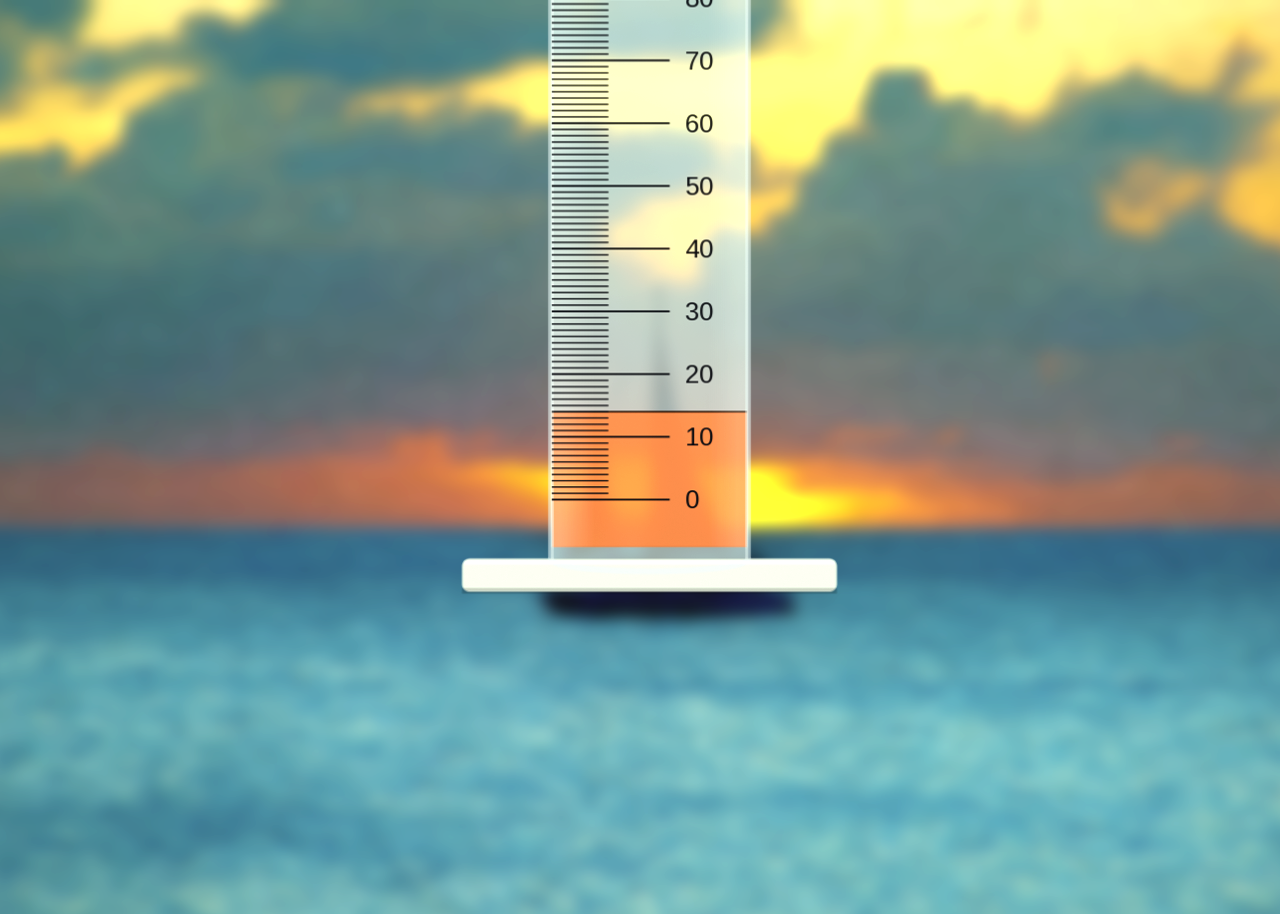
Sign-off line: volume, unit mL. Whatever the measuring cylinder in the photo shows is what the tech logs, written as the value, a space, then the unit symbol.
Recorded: 14 mL
